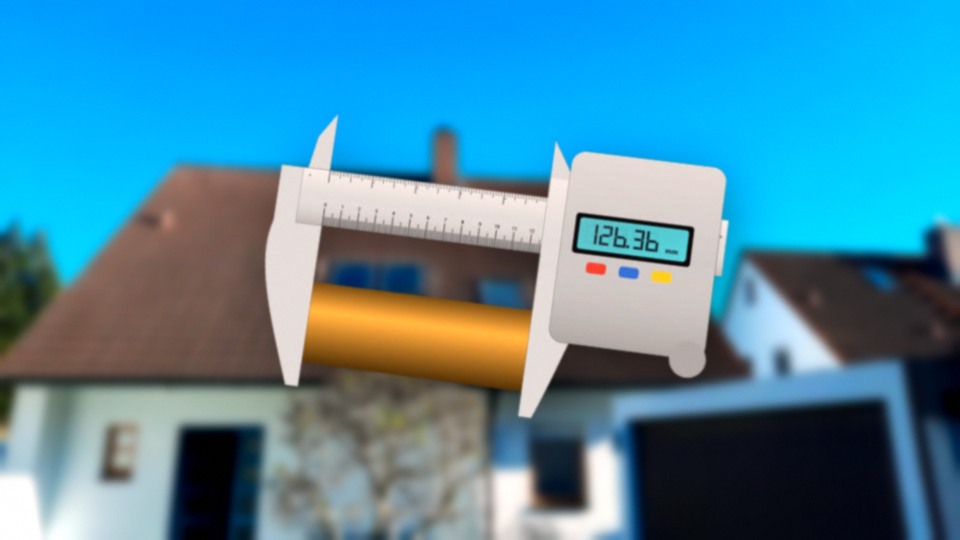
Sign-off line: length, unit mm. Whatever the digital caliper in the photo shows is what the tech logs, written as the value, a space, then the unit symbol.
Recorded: 126.36 mm
